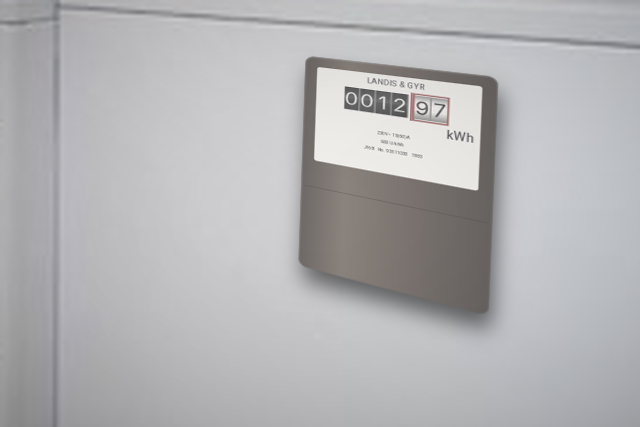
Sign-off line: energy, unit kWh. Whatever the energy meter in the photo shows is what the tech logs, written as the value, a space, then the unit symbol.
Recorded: 12.97 kWh
